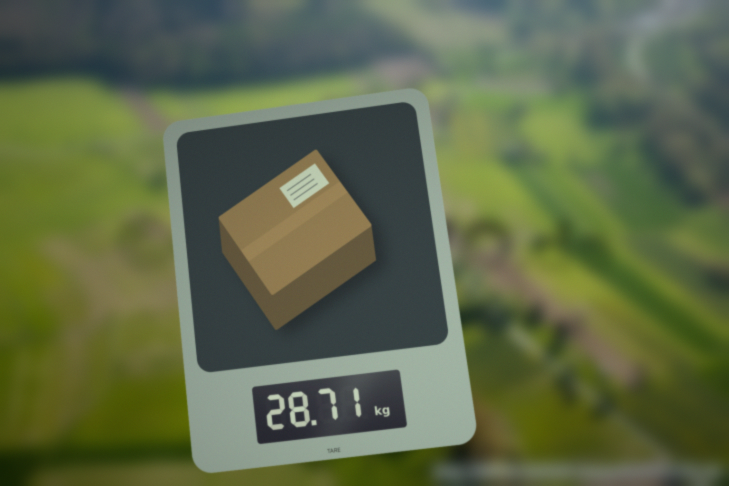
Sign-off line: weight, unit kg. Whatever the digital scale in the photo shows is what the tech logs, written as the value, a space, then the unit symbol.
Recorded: 28.71 kg
